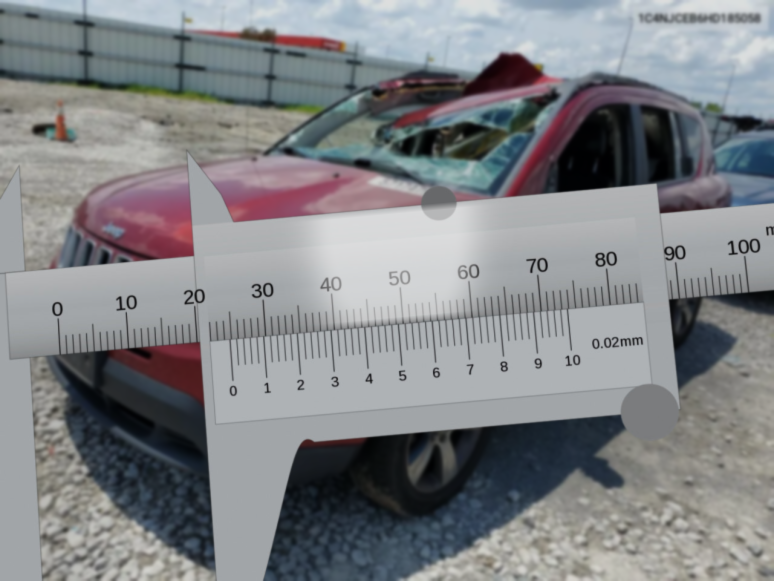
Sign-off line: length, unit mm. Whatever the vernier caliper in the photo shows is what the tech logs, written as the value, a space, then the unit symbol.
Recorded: 24.8 mm
